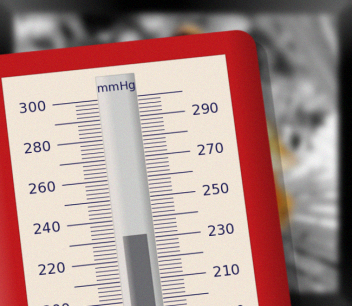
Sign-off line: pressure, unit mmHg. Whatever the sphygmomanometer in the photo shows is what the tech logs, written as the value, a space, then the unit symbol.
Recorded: 232 mmHg
